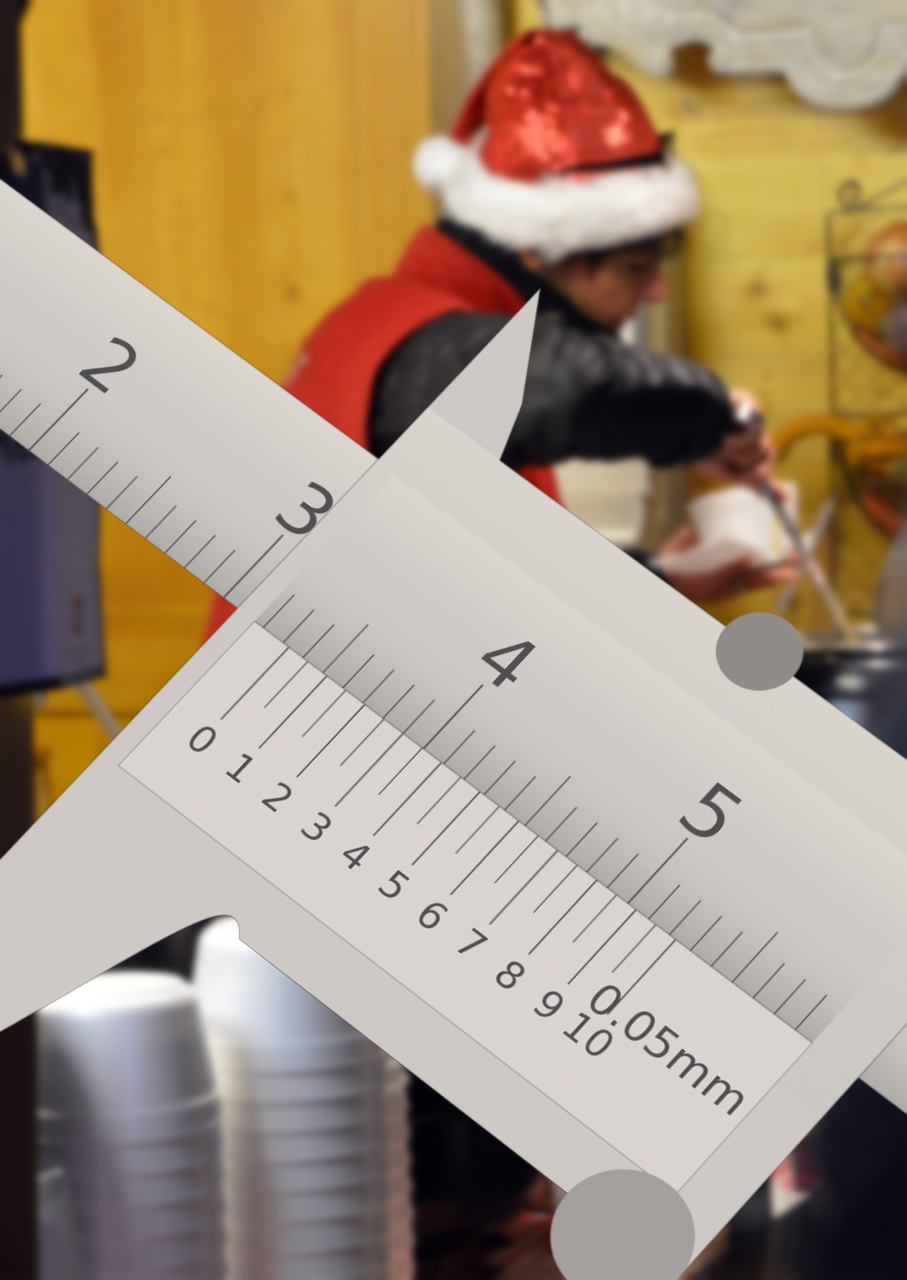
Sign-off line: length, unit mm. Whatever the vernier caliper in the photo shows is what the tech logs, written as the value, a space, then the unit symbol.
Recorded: 33.30 mm
